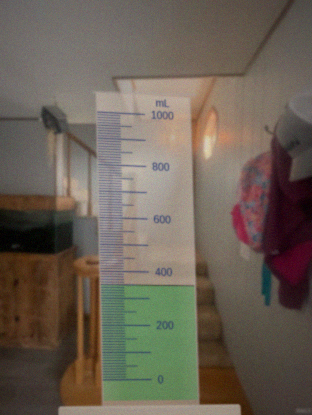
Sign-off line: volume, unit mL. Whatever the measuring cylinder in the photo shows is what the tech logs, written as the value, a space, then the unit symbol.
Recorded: 350 mL
